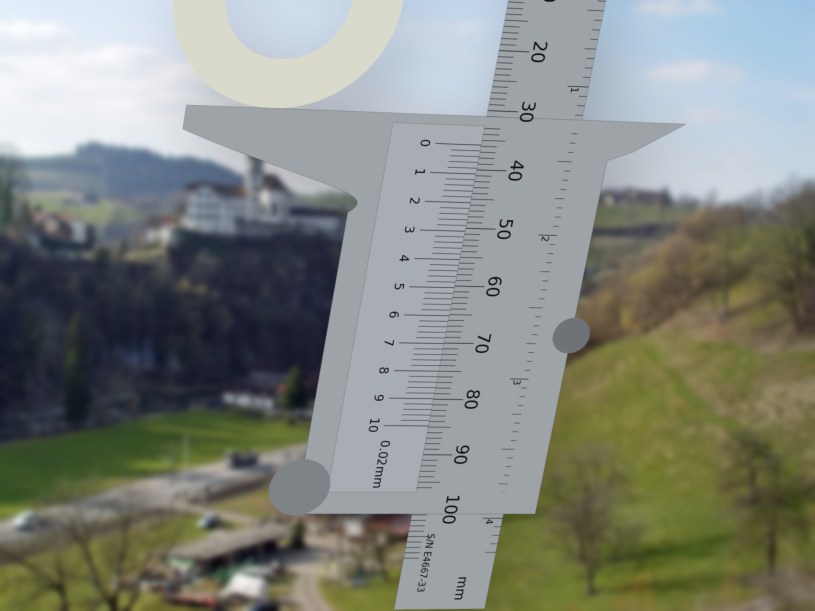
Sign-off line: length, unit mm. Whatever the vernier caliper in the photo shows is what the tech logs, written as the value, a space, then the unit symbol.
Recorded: 35.8 mm
